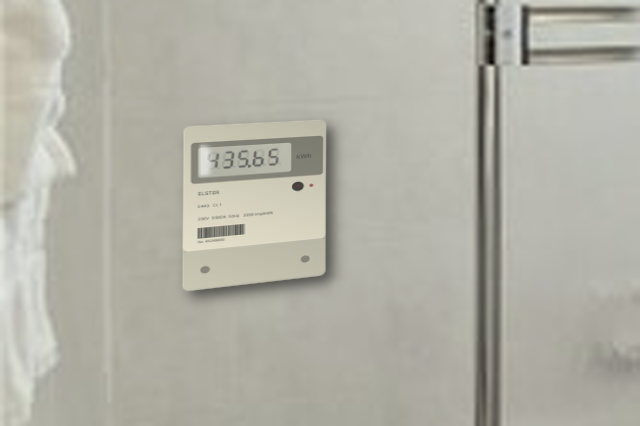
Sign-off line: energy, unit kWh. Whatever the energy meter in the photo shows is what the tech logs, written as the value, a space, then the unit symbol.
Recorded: 435.65 kWh
